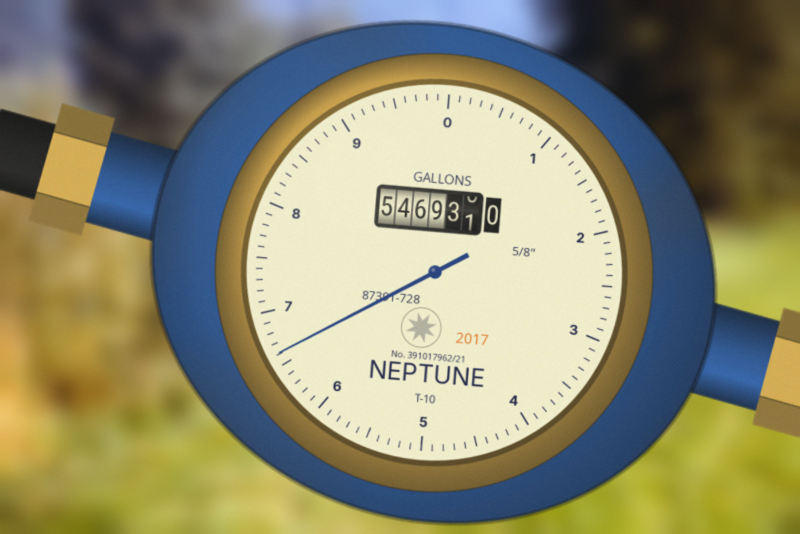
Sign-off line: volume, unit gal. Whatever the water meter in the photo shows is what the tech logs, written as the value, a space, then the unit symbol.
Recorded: 5469306.6 gal
